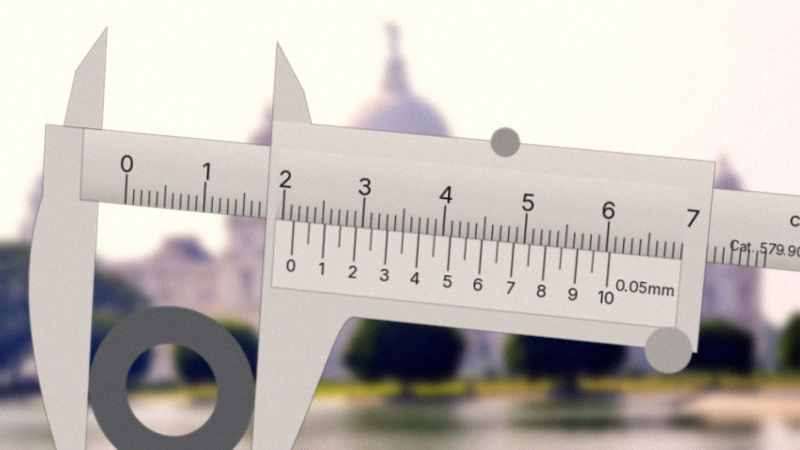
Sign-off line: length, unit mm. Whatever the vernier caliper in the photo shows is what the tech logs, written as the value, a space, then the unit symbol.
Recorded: 21.4 mm
